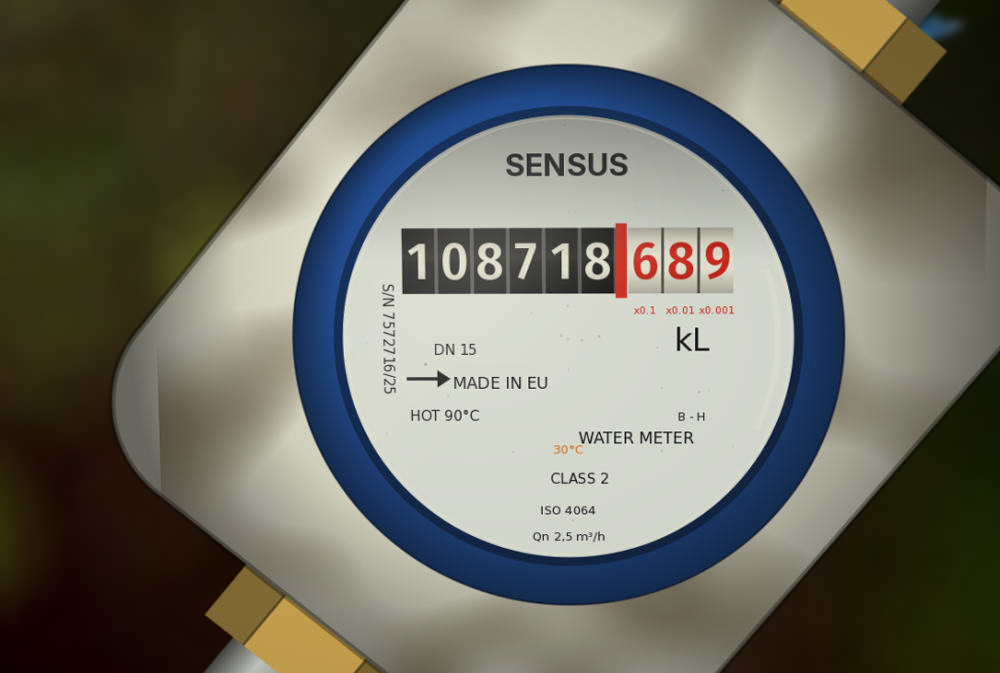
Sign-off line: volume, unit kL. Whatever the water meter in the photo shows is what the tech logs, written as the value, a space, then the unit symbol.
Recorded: 108718.689 kL
